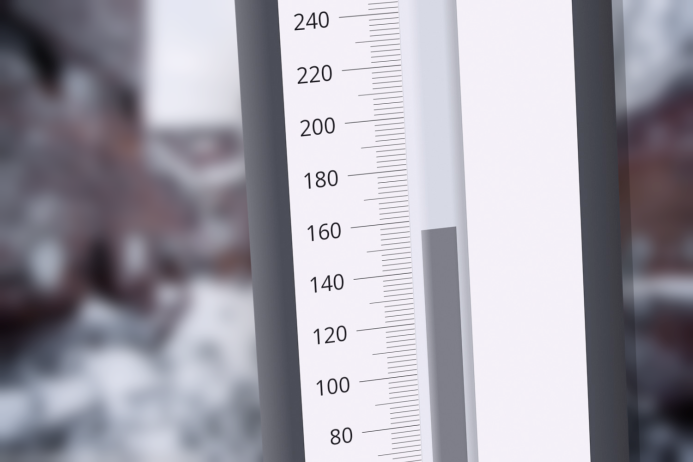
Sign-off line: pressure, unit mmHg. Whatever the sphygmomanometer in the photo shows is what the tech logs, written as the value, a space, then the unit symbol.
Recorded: 156 mmHg
